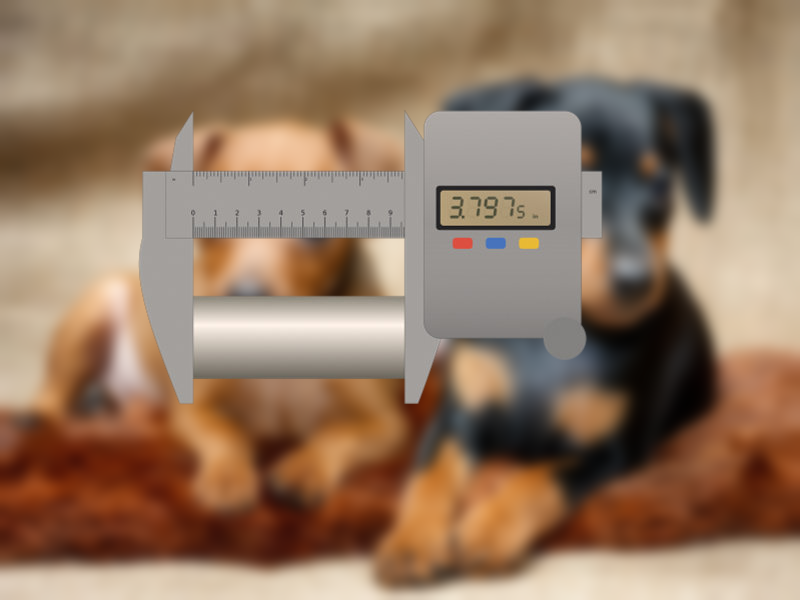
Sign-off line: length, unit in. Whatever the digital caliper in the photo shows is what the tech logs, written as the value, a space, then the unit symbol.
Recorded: 3.7975 in
